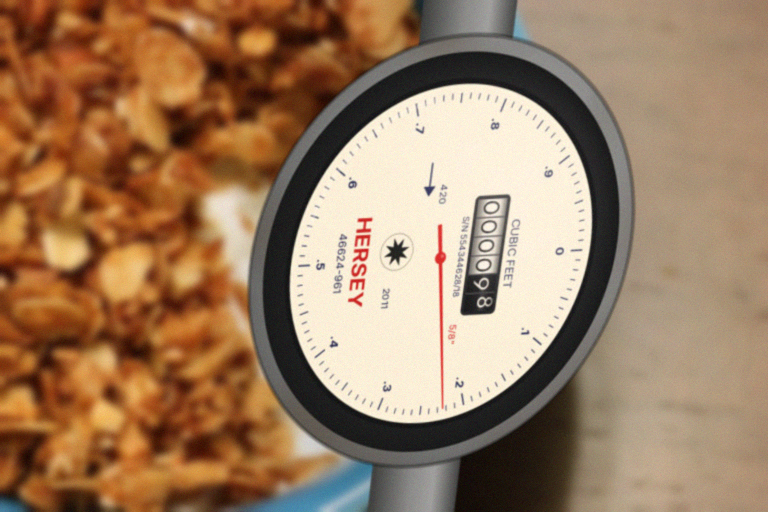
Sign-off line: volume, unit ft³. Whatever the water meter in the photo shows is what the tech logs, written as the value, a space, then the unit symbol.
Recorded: 98.22 ft³
